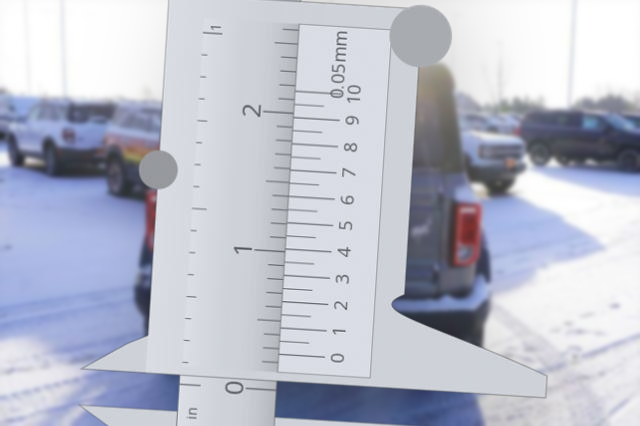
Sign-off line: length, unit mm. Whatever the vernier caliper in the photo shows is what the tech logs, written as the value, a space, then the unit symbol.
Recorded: 2.6 mm
